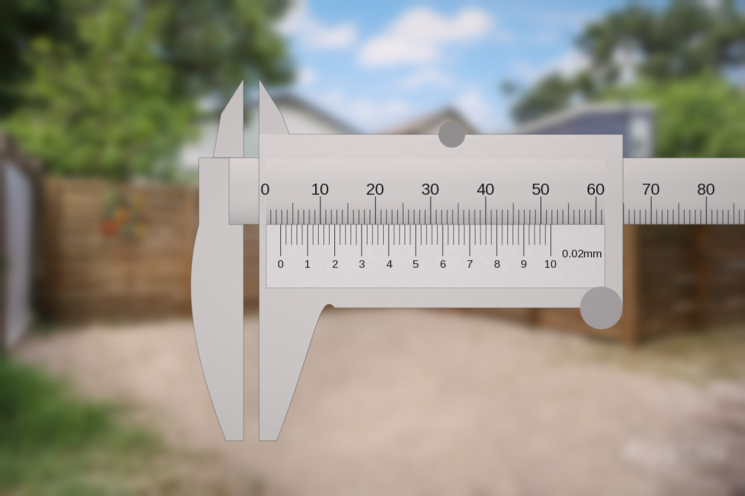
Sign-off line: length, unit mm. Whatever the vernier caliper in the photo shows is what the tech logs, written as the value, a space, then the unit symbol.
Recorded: 2.8 mm
